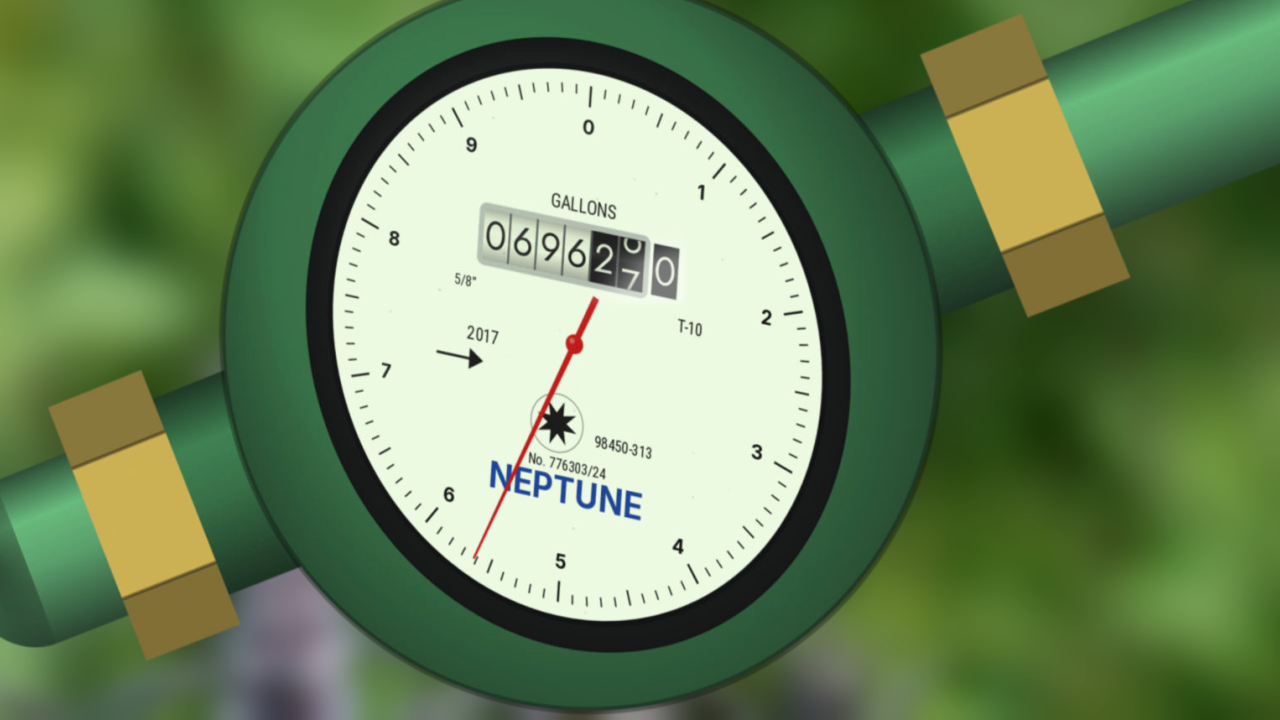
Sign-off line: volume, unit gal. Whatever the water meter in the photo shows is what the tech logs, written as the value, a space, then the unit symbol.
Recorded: 696265.6 gal
